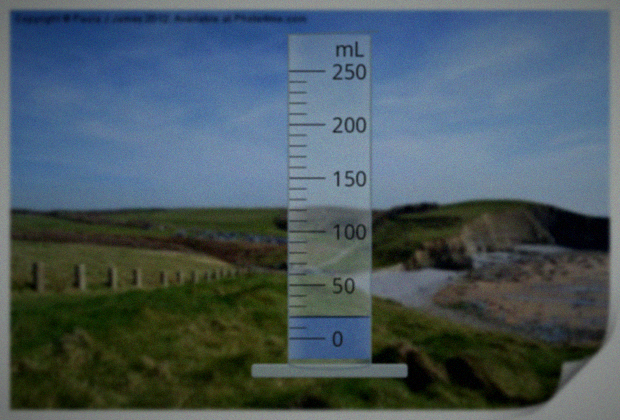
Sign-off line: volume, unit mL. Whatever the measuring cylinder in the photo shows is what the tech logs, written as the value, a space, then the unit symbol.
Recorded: 20 mL
